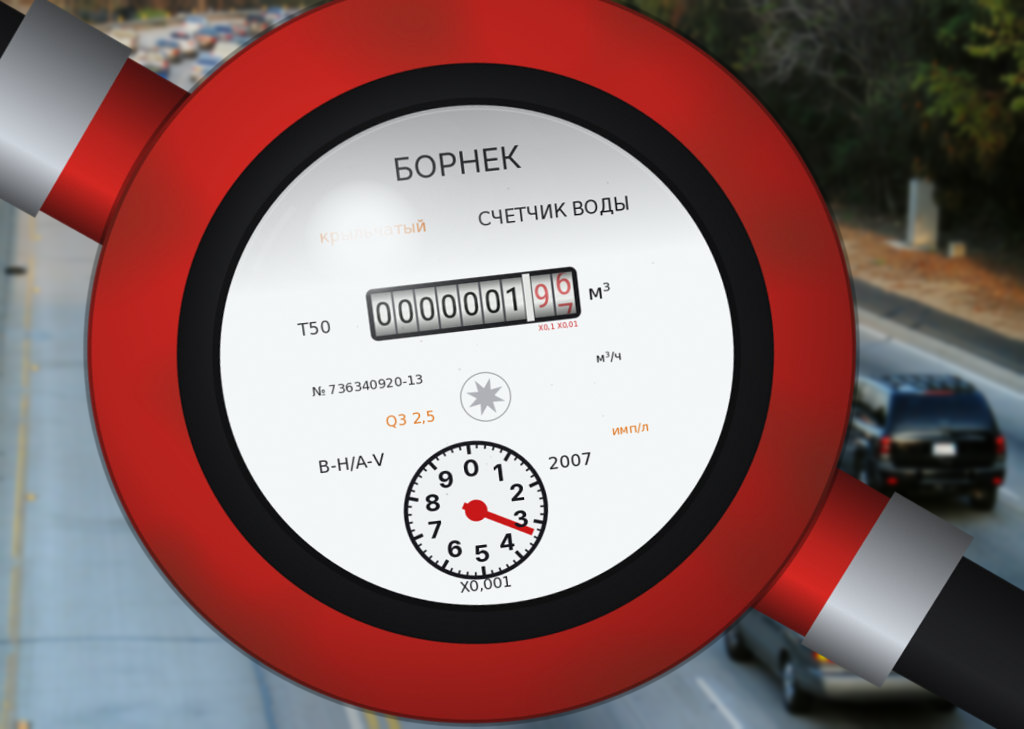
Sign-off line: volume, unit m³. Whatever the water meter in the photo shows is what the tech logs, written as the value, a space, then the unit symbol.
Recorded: 1.963 m³
